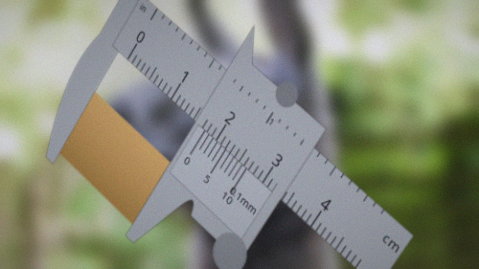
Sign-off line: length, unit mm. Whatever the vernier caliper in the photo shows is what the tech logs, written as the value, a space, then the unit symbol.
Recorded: 17.6 mm
